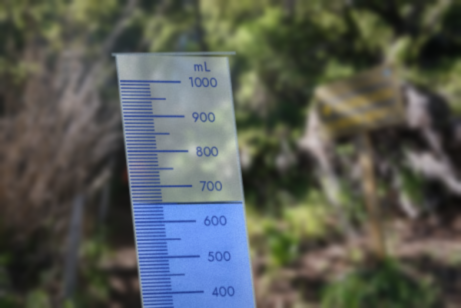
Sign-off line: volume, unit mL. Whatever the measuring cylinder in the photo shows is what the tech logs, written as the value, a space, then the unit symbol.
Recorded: 650 mL
